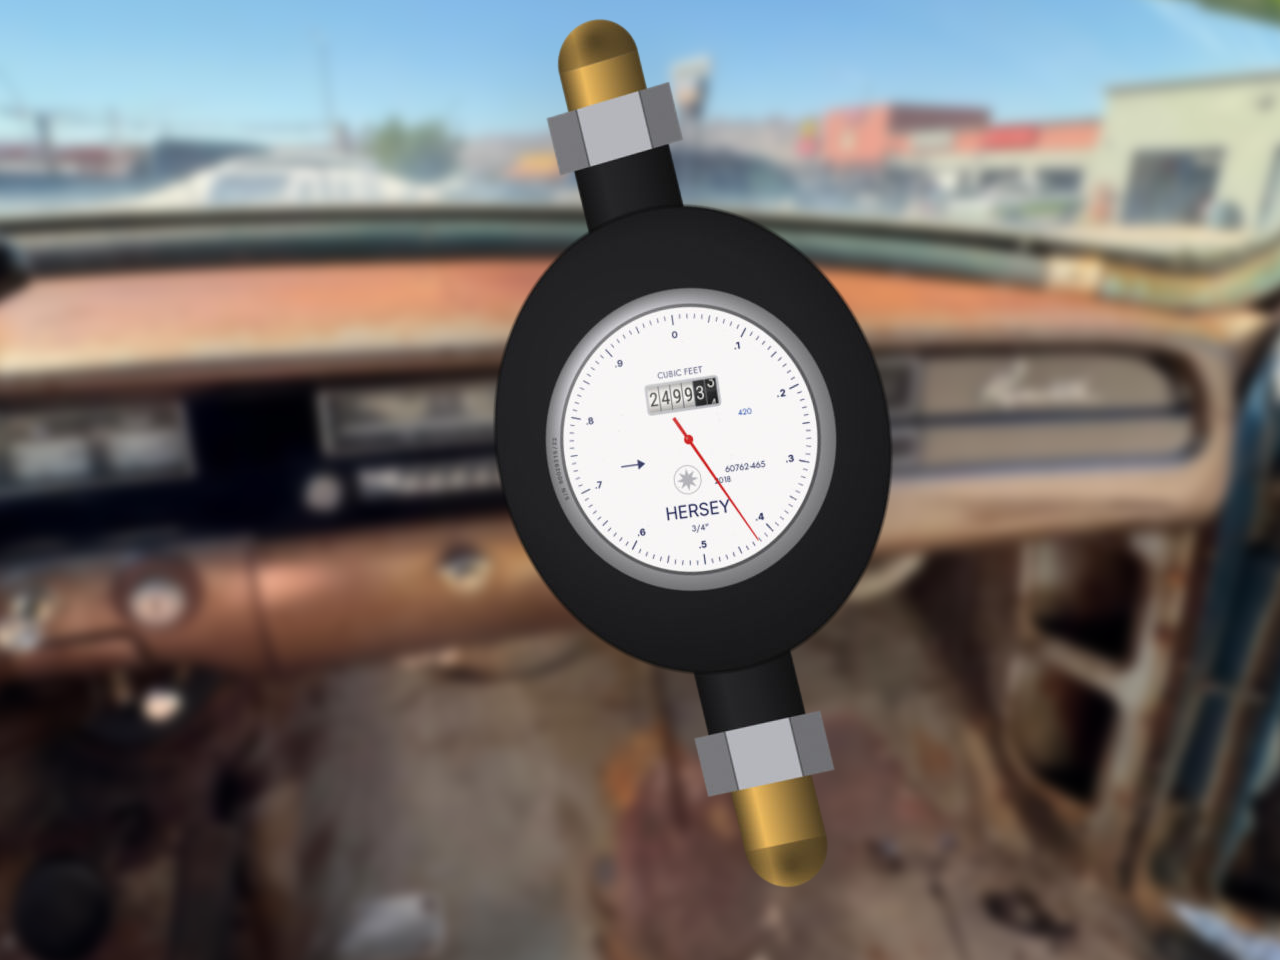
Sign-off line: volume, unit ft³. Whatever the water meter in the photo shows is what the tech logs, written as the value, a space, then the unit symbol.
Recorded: 249933.42 ft³
